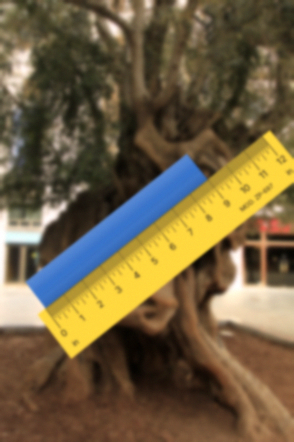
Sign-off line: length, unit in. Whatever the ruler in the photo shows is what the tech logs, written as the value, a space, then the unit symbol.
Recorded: 9 in
